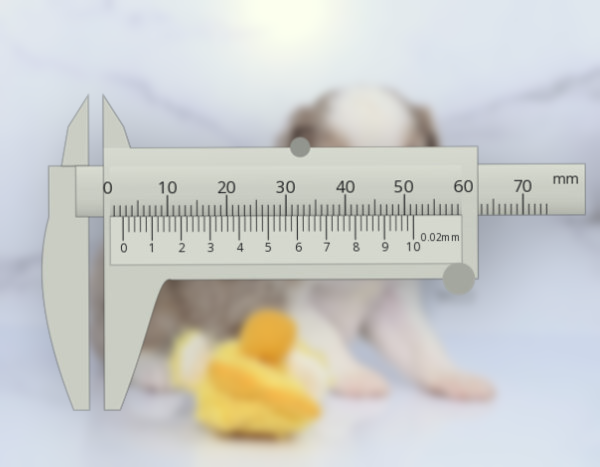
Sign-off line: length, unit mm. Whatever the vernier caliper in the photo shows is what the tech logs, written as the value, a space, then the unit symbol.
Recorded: 2.5 mm
